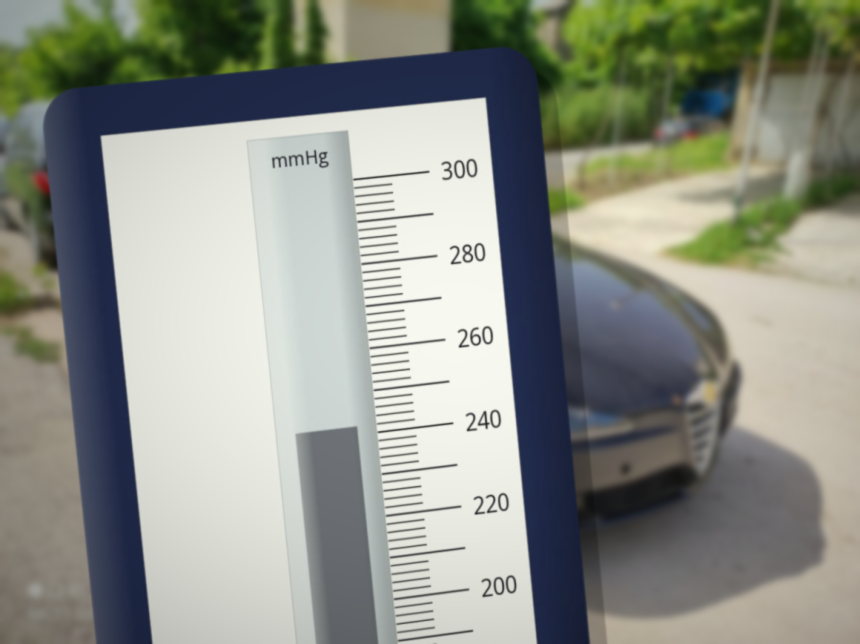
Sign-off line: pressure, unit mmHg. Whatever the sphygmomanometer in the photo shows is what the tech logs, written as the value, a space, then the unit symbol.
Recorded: 242 mmHg
